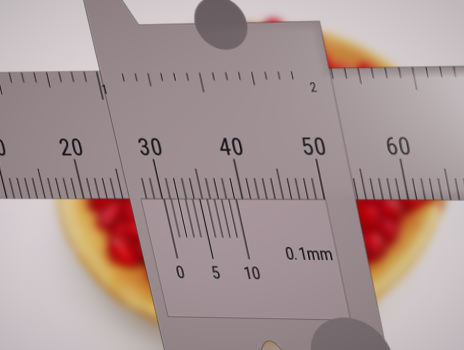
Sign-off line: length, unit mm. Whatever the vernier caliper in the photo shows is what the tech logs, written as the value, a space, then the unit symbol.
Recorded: 30.2 mm
